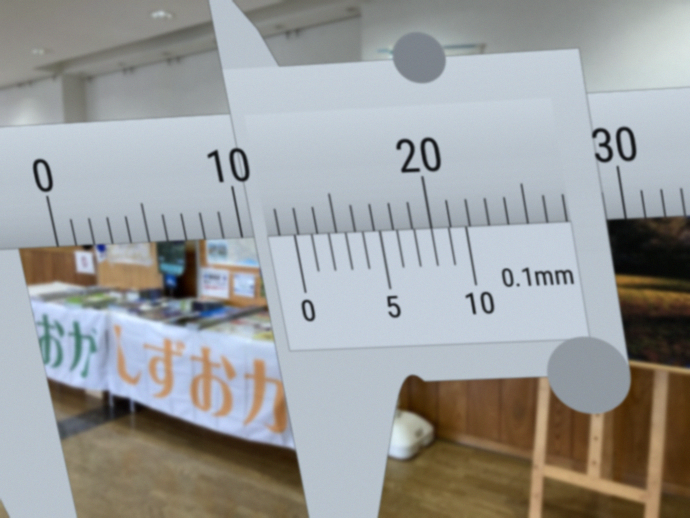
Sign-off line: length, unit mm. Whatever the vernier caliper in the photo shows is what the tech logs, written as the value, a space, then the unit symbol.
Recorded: 12.8 mm
